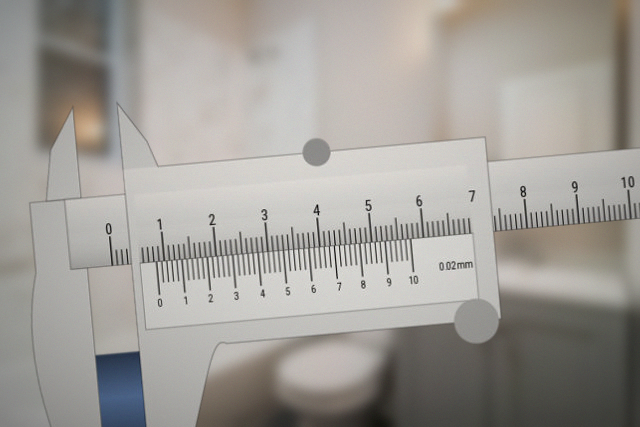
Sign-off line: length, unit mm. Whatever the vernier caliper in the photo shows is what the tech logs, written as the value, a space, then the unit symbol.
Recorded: 8.5 mm
